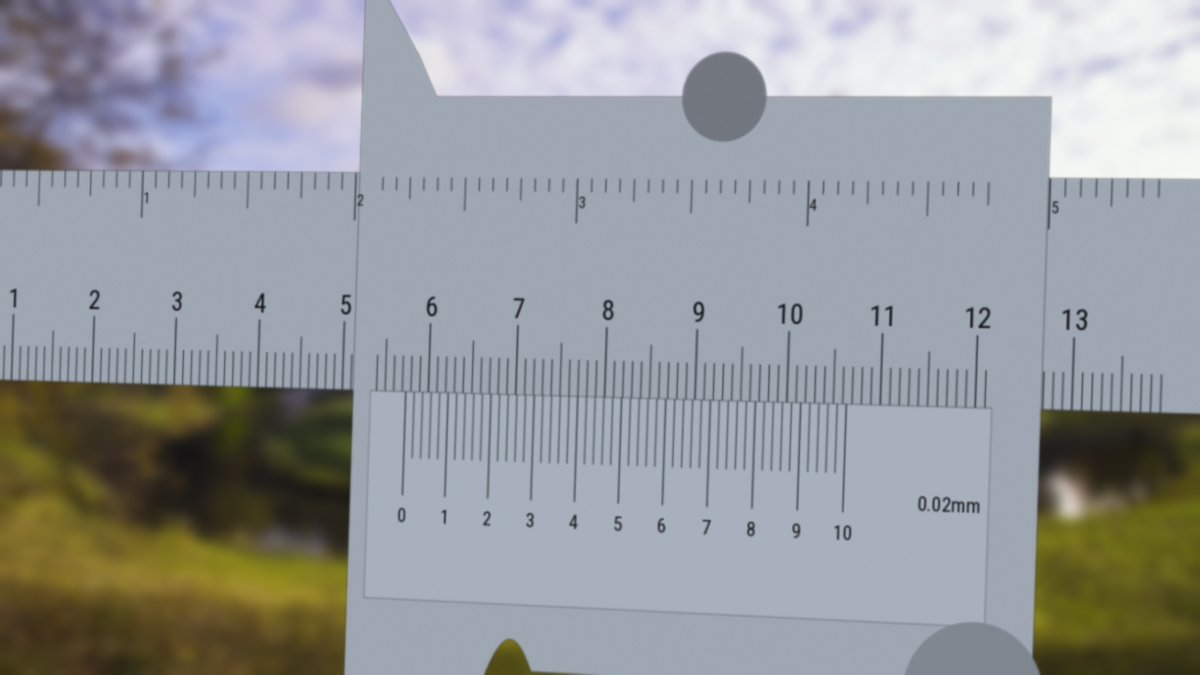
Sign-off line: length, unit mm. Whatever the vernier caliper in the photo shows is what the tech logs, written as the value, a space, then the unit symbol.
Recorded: 57.4 mm
